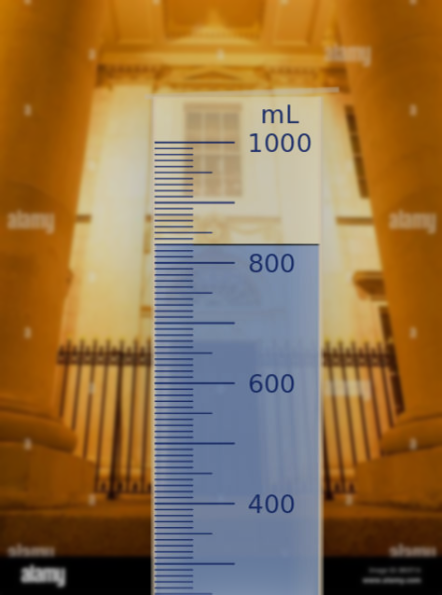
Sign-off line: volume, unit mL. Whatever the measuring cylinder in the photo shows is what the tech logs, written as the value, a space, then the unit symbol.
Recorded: 830 mL
